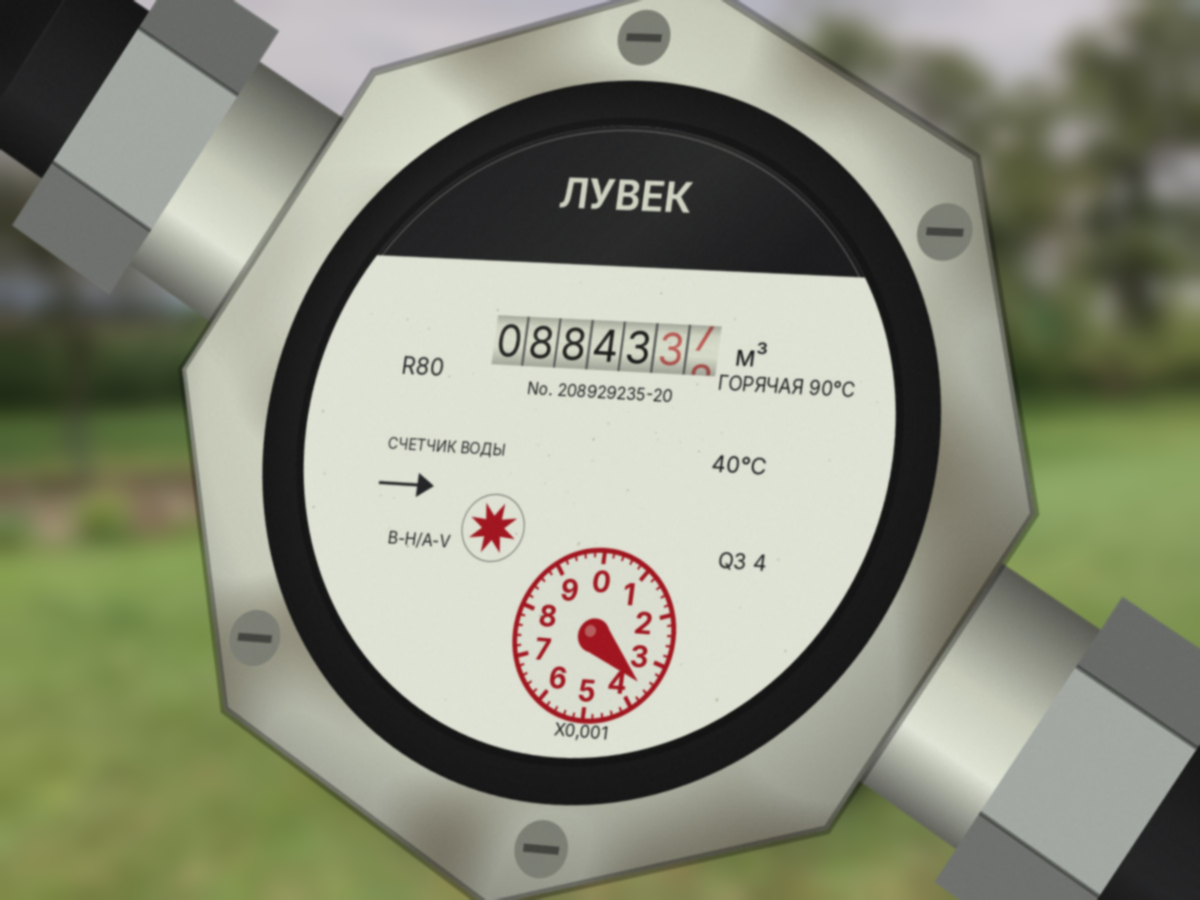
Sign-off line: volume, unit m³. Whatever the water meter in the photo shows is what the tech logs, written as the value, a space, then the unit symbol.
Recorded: 8843.373 m³
